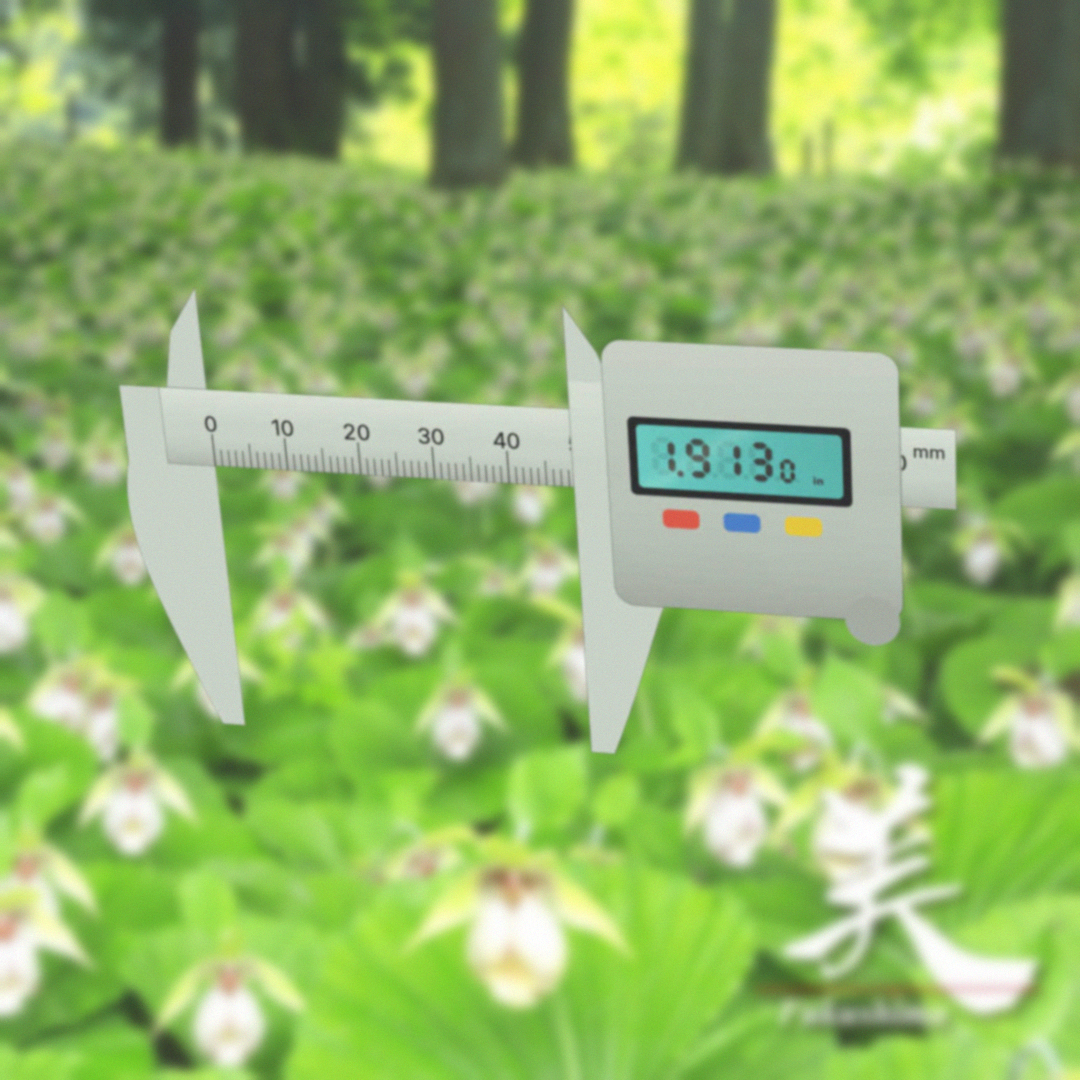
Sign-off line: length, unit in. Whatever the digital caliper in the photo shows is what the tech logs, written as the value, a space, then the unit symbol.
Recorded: 1.9130 in
